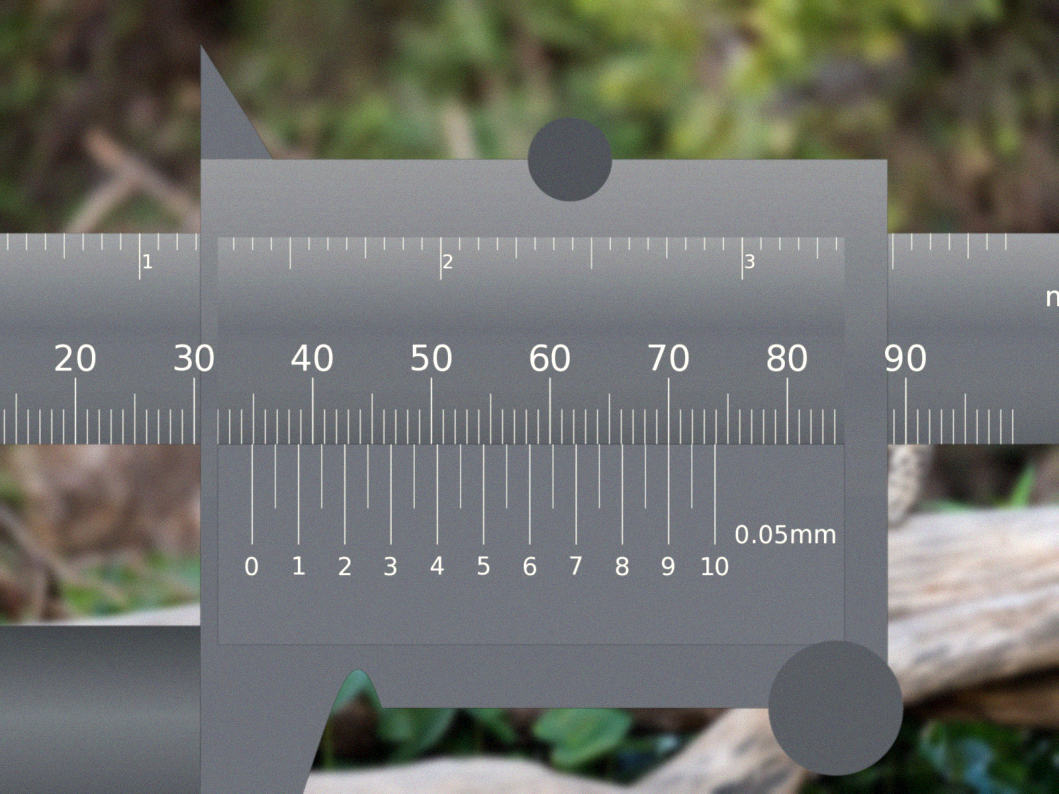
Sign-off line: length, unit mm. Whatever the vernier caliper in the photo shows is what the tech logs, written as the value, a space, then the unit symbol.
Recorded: 34.9 mm
